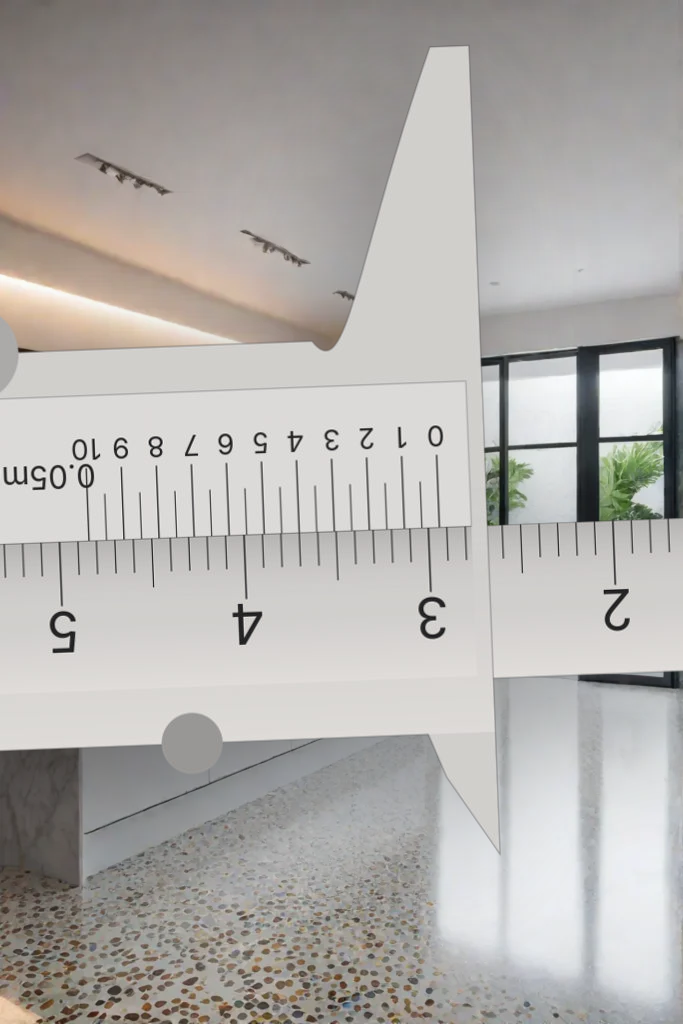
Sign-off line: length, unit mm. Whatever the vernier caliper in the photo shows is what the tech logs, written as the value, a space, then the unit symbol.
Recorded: 29.4 mm
